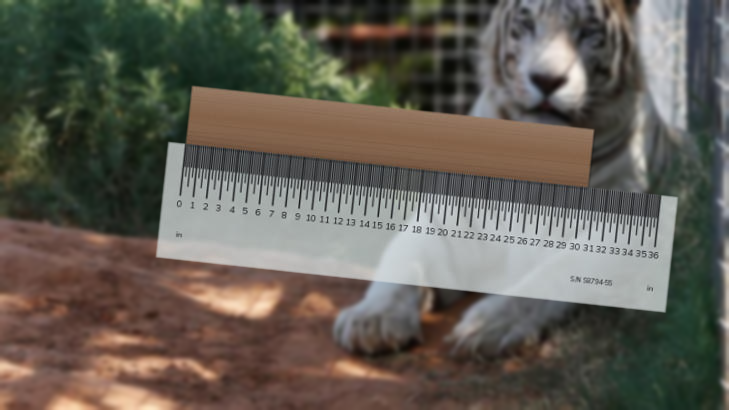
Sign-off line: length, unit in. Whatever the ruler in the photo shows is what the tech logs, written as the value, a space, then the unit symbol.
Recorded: 30.5 in
